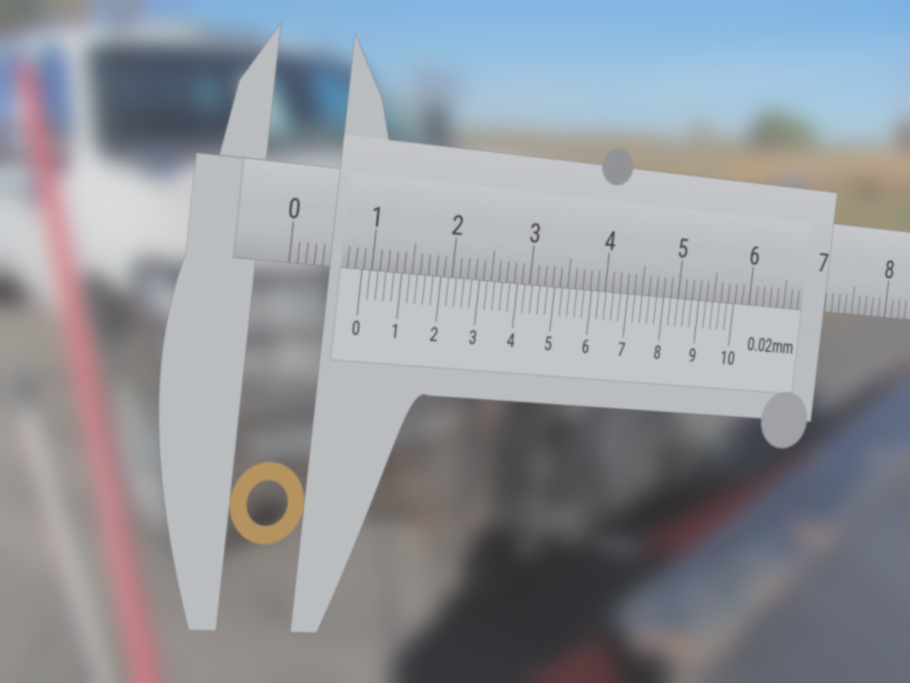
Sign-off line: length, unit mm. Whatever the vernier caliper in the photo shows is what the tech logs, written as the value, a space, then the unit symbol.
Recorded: 8.8 mm
